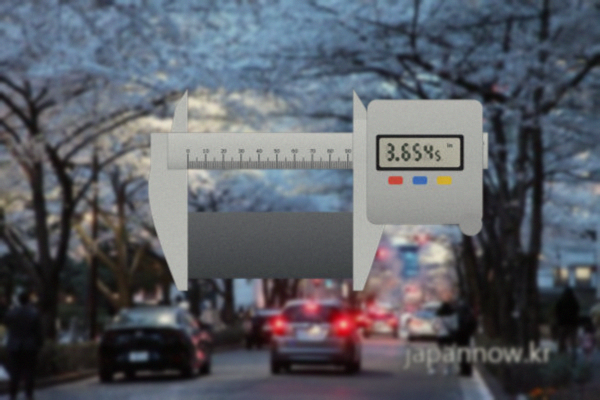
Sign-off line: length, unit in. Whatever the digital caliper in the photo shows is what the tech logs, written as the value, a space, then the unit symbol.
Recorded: 3.6545 in
